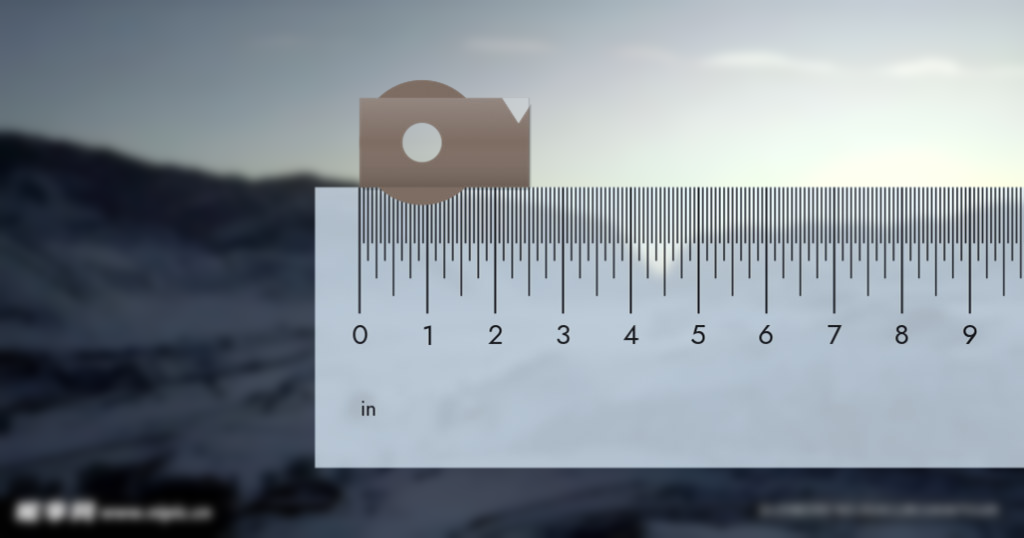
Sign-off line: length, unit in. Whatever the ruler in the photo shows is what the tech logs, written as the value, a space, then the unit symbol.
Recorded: 2.5 in
